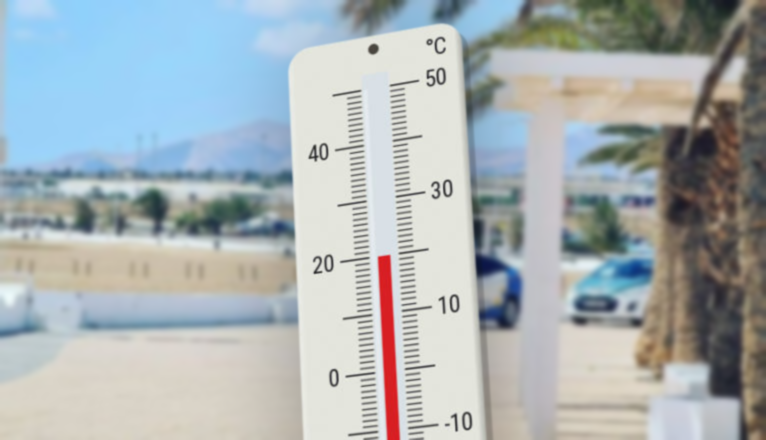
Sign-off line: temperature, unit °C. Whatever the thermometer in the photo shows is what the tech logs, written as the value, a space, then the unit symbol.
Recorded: 20 °C
